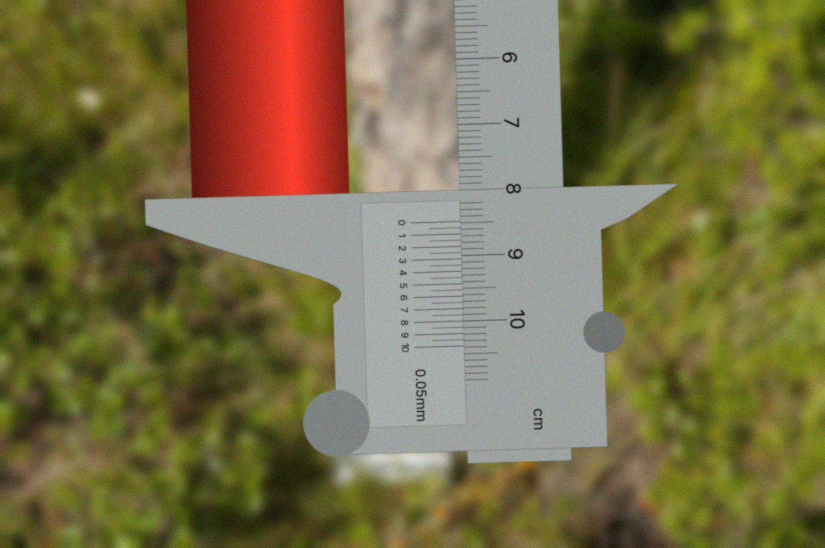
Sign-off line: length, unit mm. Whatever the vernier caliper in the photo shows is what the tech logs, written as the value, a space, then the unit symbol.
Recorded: 84.8 mm
